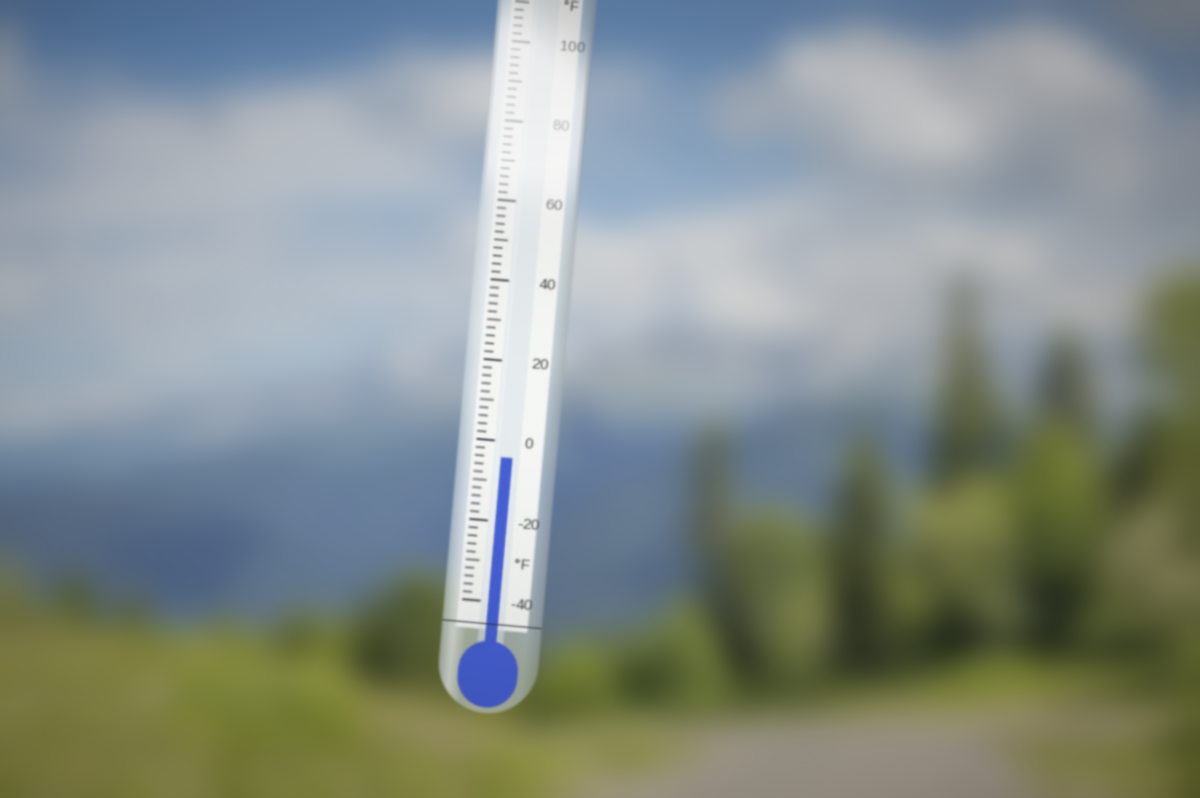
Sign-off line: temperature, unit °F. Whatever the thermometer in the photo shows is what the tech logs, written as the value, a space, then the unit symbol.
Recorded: -4 °F
